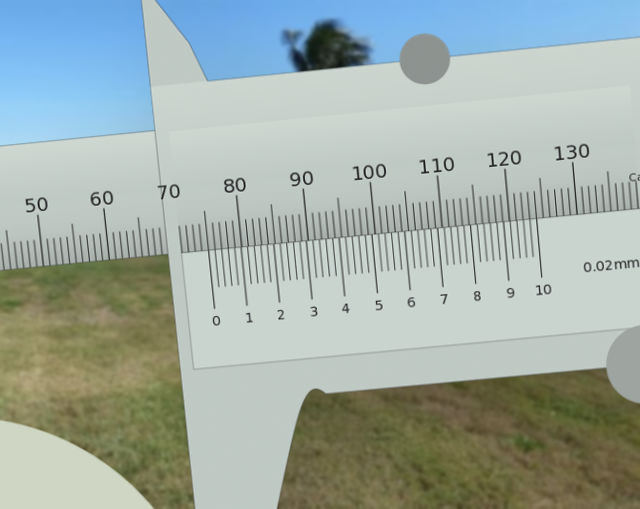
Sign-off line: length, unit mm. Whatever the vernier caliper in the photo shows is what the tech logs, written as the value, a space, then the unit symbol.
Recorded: 75.0 mm
